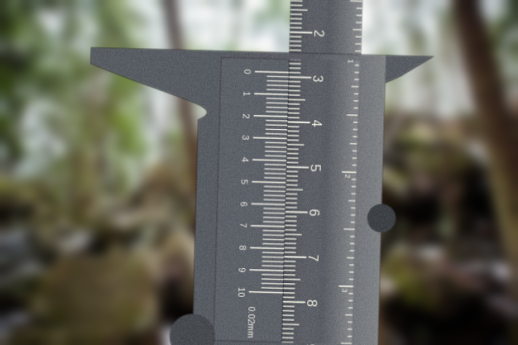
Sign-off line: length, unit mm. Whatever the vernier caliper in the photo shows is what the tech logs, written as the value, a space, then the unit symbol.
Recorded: 29.0 mm
